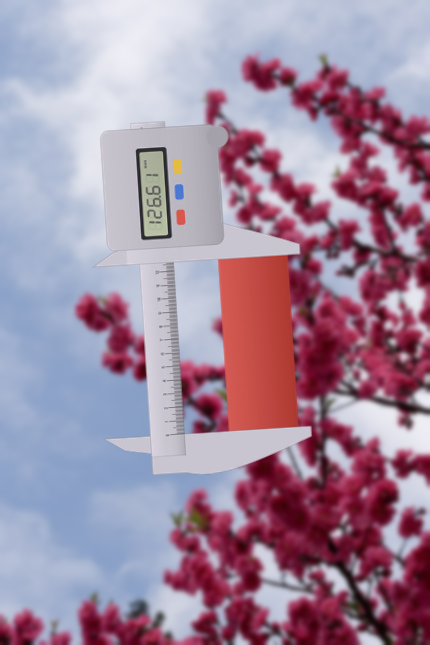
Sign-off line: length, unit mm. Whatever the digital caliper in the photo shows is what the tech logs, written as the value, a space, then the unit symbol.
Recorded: 126.61 mm
